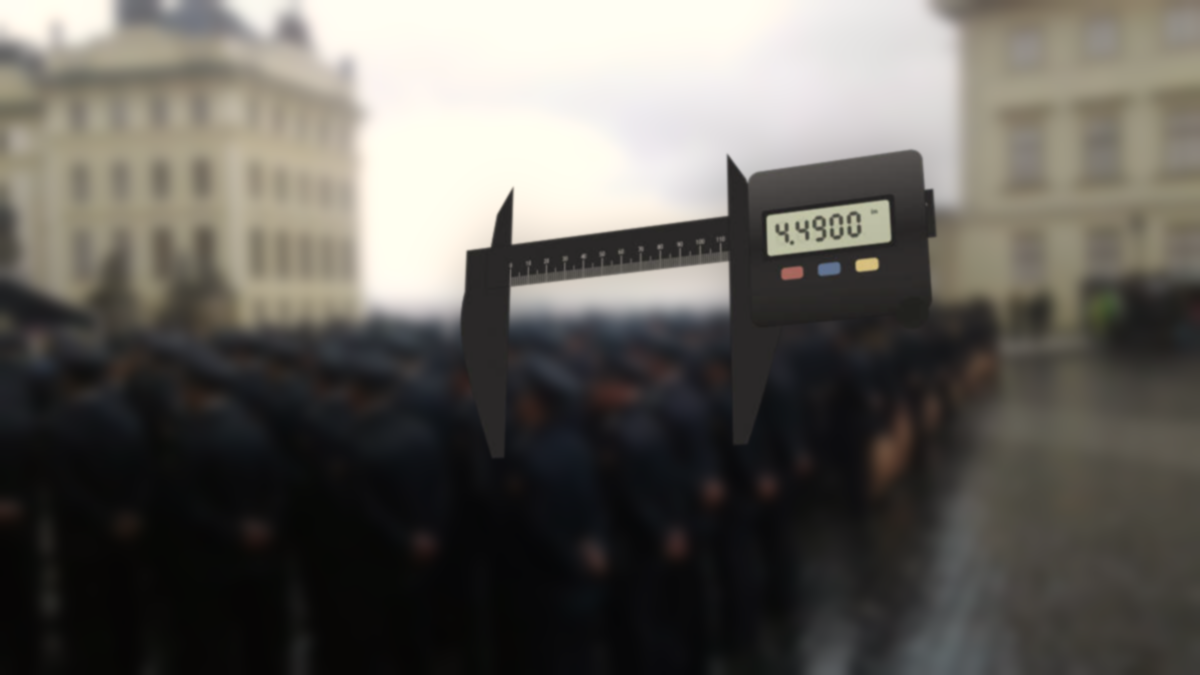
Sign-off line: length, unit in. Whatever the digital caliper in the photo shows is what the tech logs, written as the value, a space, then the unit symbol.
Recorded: 4.4900 in
